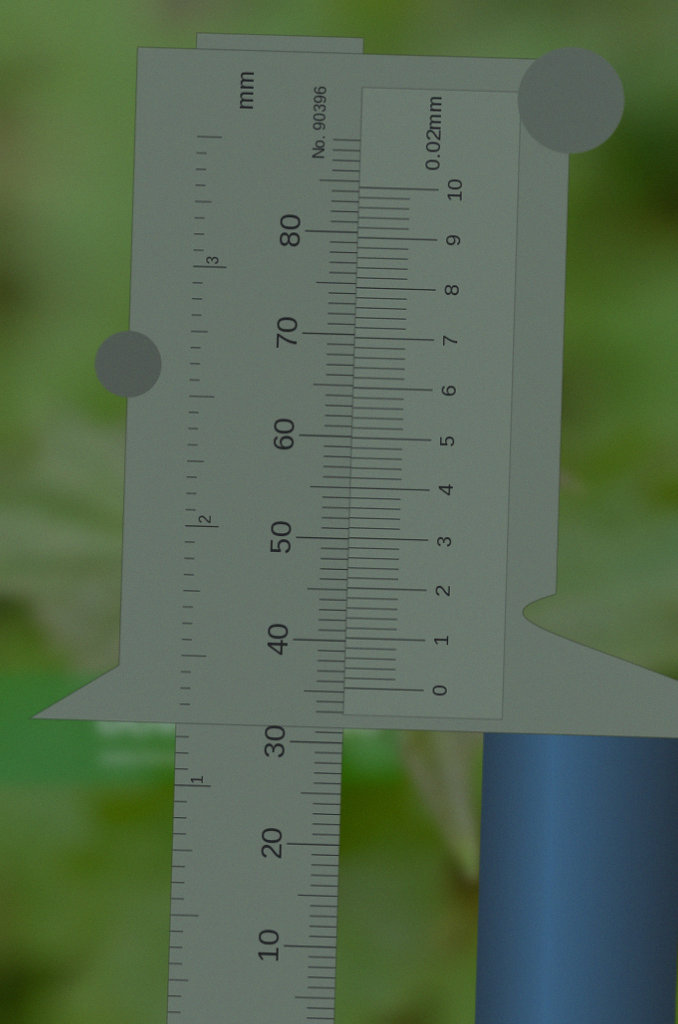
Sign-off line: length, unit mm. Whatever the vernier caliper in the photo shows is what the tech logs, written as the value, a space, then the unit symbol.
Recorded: 35.4 mm
